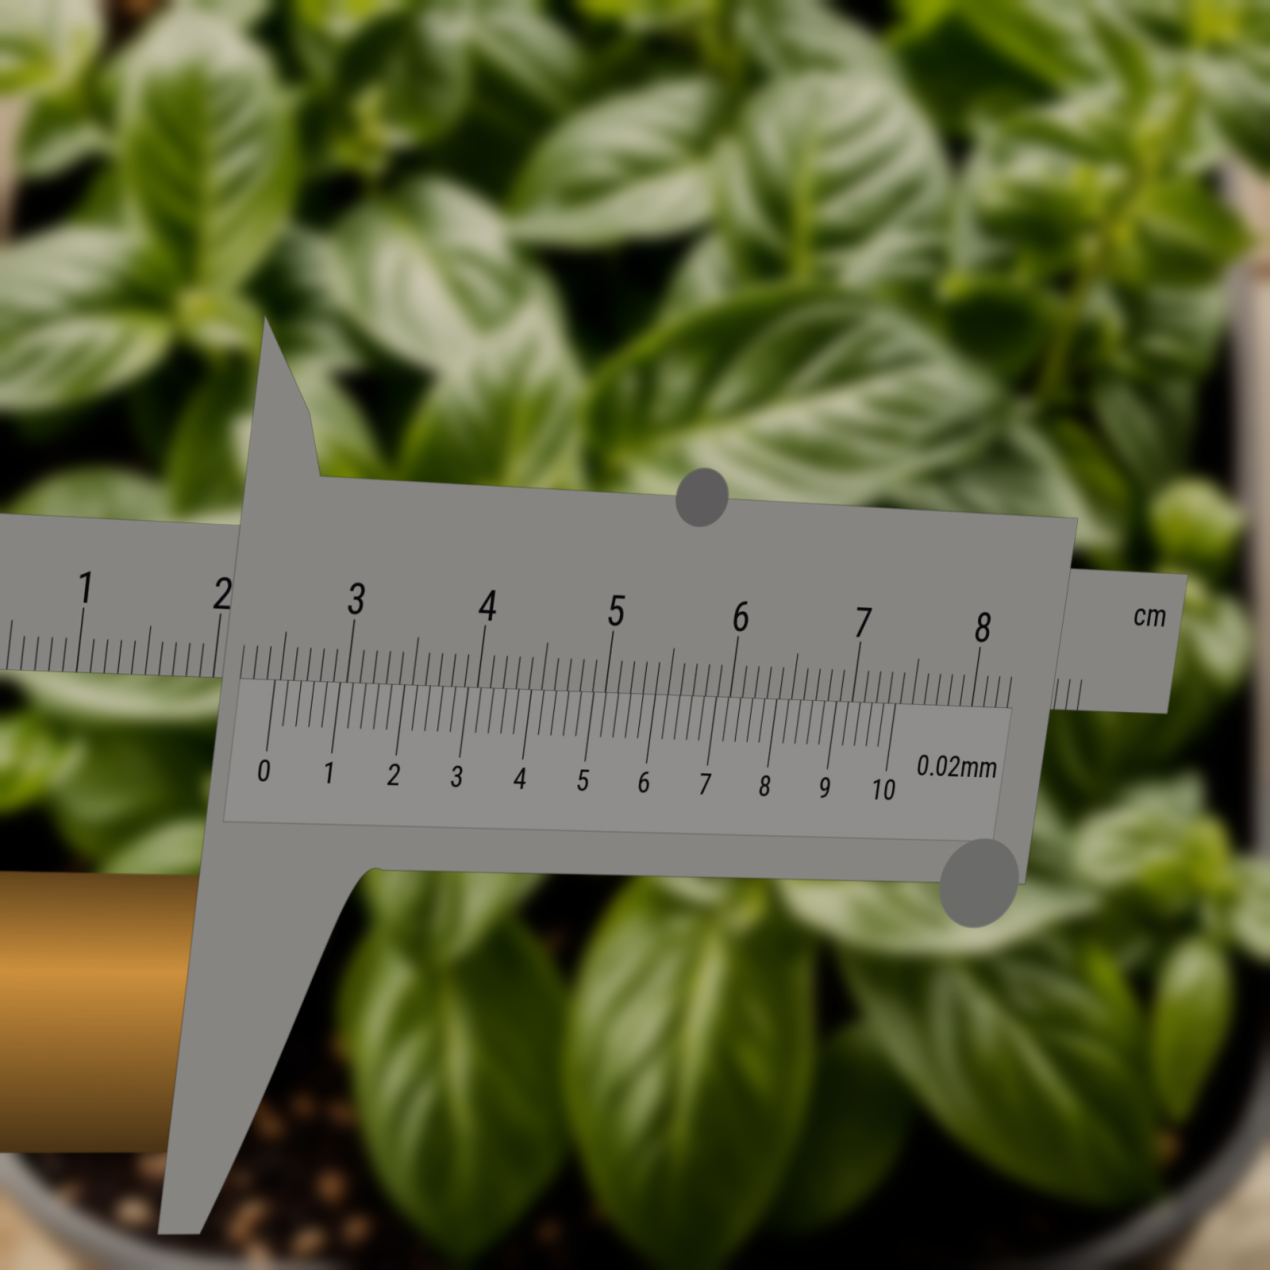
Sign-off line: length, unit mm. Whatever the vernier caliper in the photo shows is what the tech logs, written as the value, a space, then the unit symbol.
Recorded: 24.6 mm
